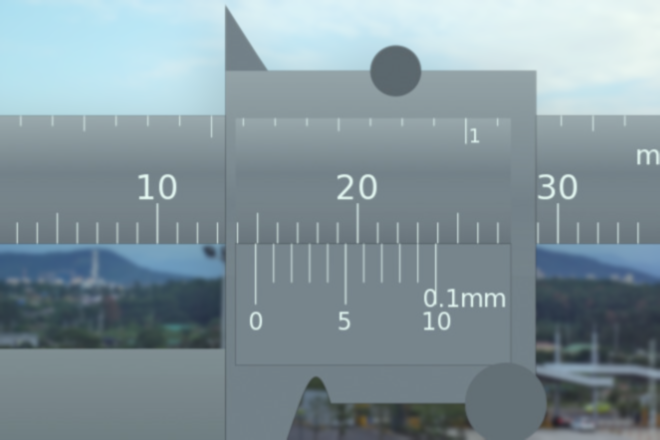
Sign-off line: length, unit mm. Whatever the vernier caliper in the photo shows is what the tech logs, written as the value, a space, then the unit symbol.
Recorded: 14.9 mm
